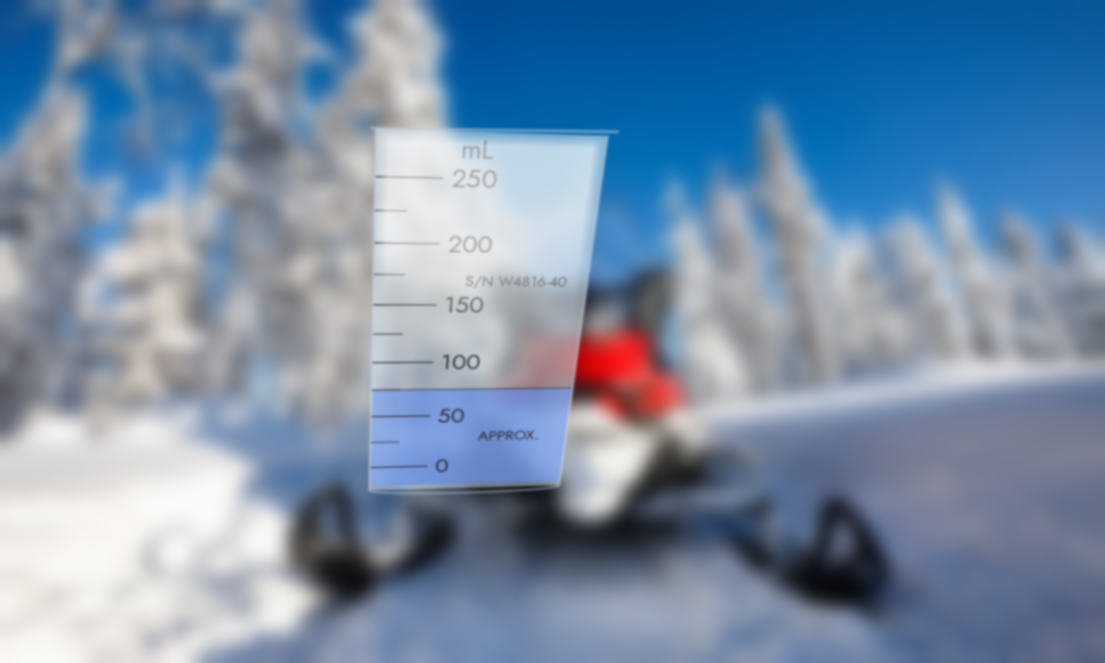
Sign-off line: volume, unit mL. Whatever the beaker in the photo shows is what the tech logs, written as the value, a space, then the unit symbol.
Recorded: 75 mL
